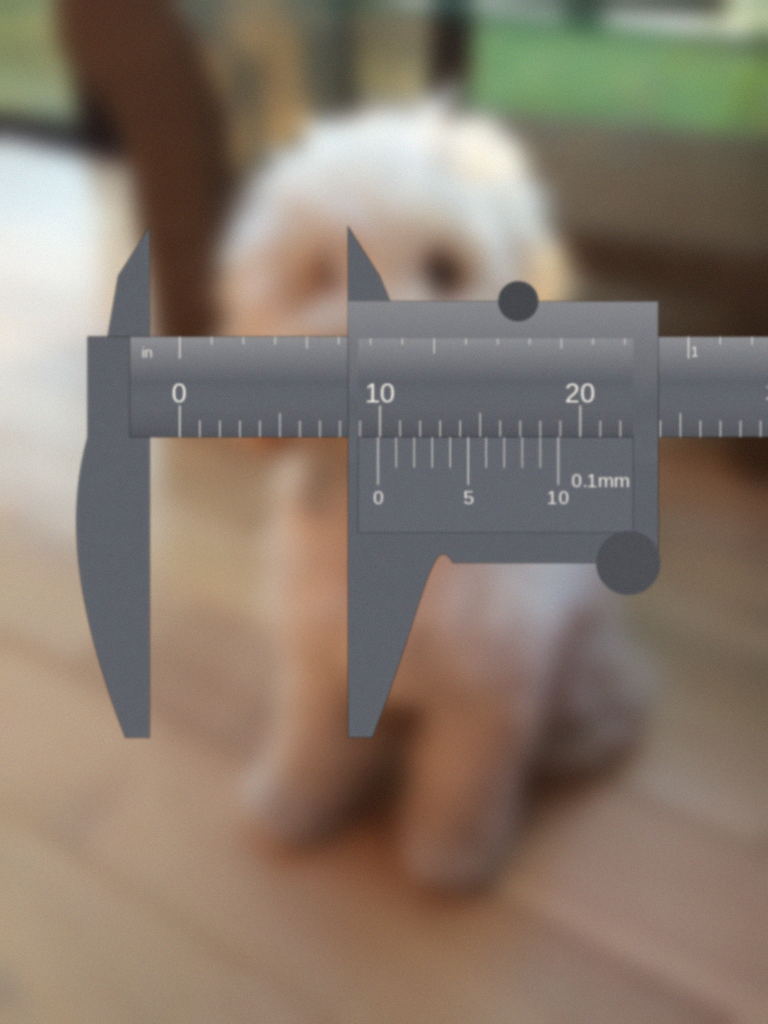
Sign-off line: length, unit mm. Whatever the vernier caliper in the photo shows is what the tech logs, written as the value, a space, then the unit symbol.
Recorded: 9.9 mm
